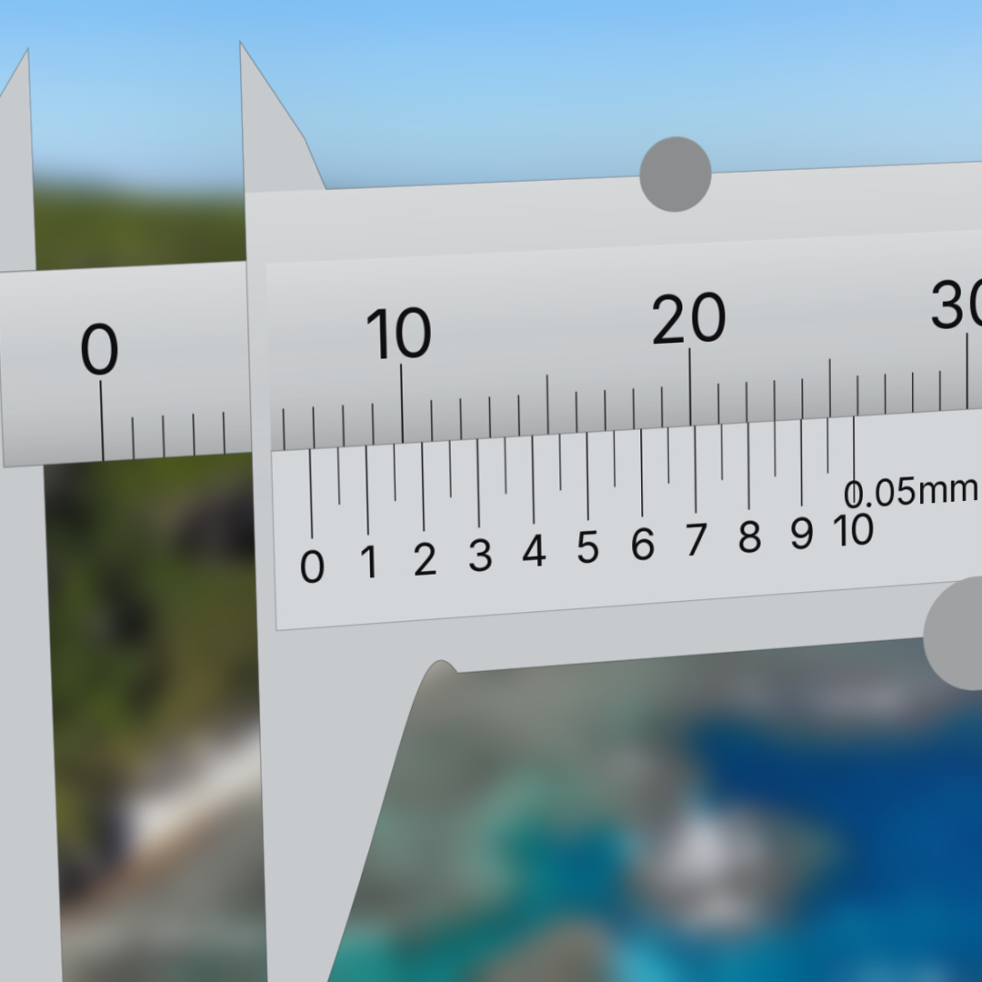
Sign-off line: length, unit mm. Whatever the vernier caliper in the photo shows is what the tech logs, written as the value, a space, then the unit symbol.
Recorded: 6.85 mm
